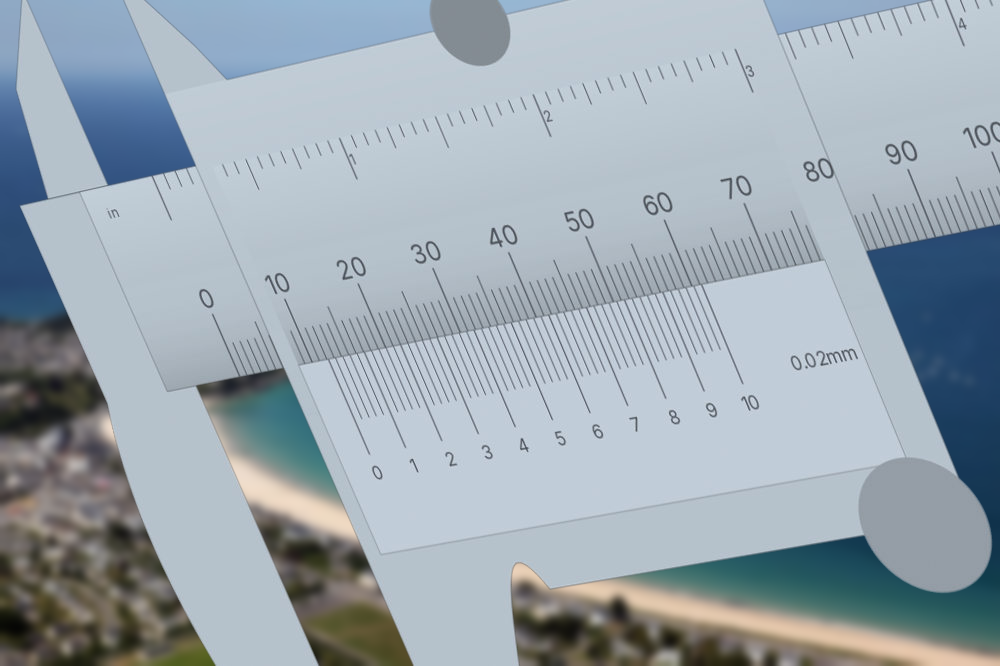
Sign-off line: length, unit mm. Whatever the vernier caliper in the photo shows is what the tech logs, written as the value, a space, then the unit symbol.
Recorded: 12.2 mm
